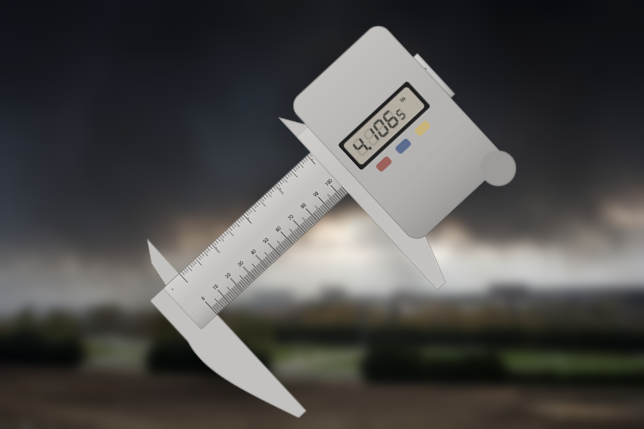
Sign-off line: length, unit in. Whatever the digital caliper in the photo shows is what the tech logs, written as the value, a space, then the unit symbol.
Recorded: 4.1065 in
